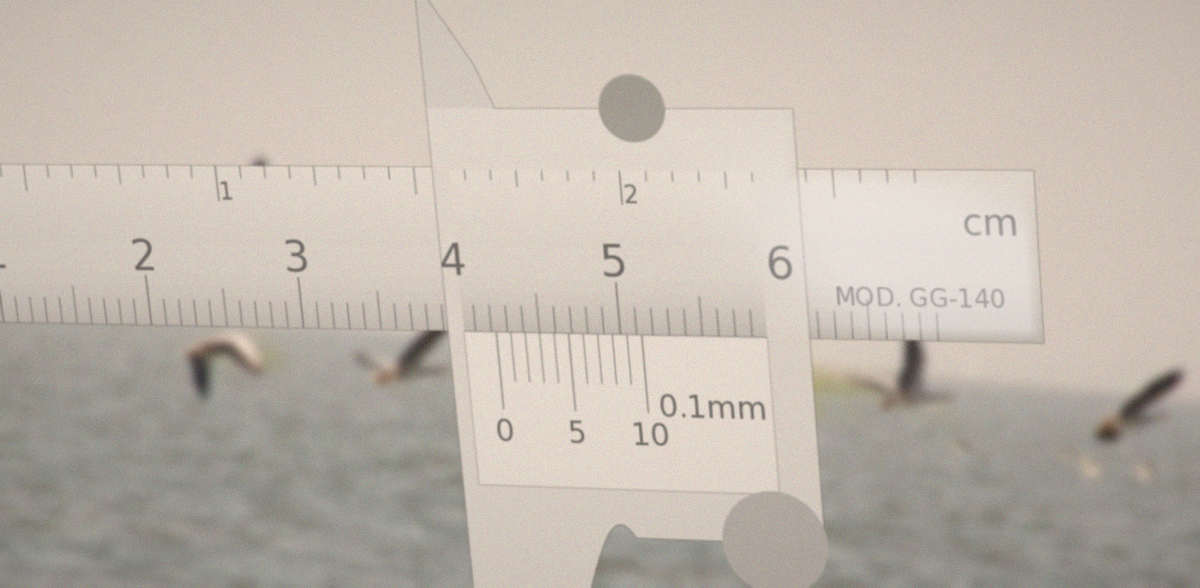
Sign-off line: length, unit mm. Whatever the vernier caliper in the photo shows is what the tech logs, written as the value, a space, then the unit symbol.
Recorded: 42.3 mm
